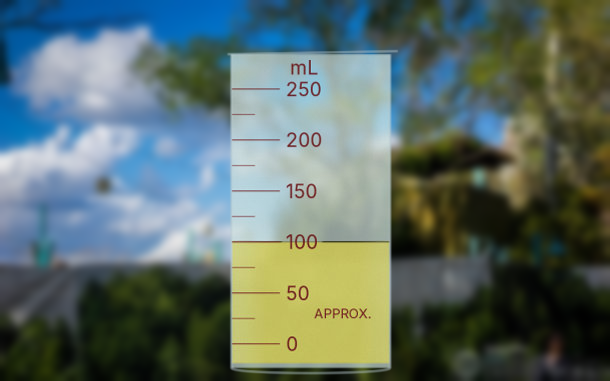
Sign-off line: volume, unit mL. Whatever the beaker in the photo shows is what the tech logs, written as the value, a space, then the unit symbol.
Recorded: 100 mL
